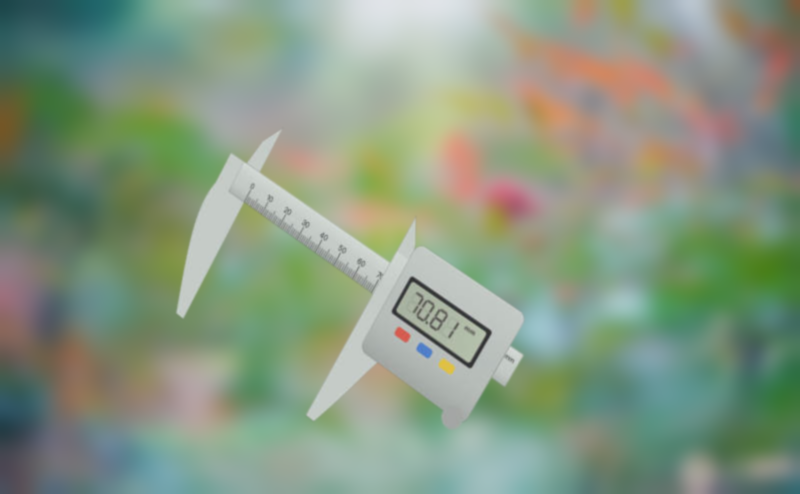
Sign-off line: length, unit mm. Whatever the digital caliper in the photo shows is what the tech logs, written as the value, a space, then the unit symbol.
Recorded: 70.81 mm
